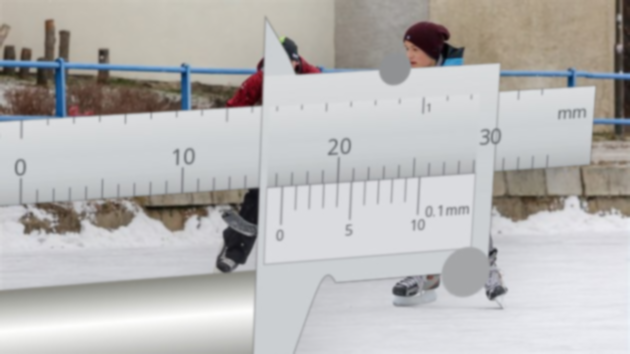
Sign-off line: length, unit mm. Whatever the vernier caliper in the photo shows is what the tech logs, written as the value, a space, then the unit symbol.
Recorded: 16.4 mm
